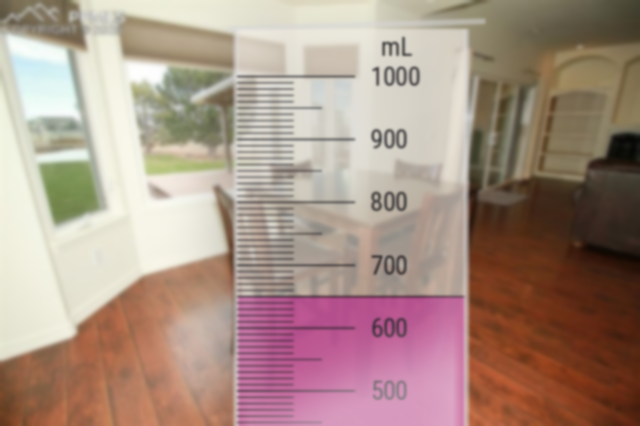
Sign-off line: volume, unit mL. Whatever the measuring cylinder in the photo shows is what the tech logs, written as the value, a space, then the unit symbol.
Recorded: 650 mL
